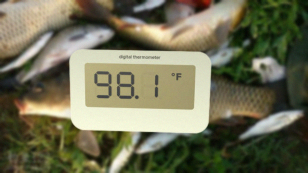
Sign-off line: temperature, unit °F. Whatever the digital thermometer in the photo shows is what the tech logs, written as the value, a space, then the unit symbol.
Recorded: 98.1 °F
